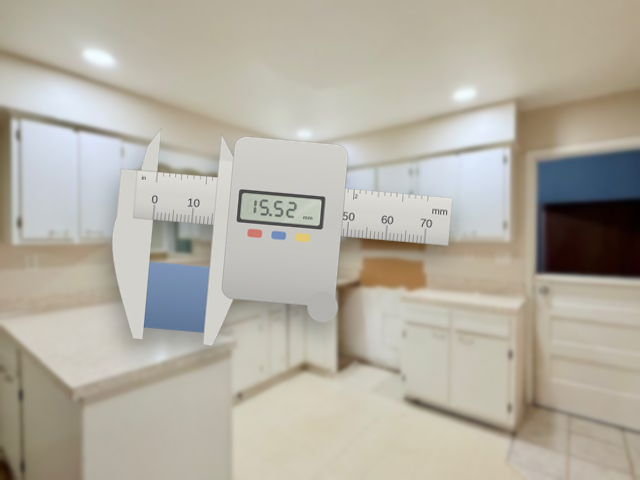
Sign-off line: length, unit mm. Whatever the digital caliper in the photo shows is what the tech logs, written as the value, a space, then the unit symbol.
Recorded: 15.52 mm
